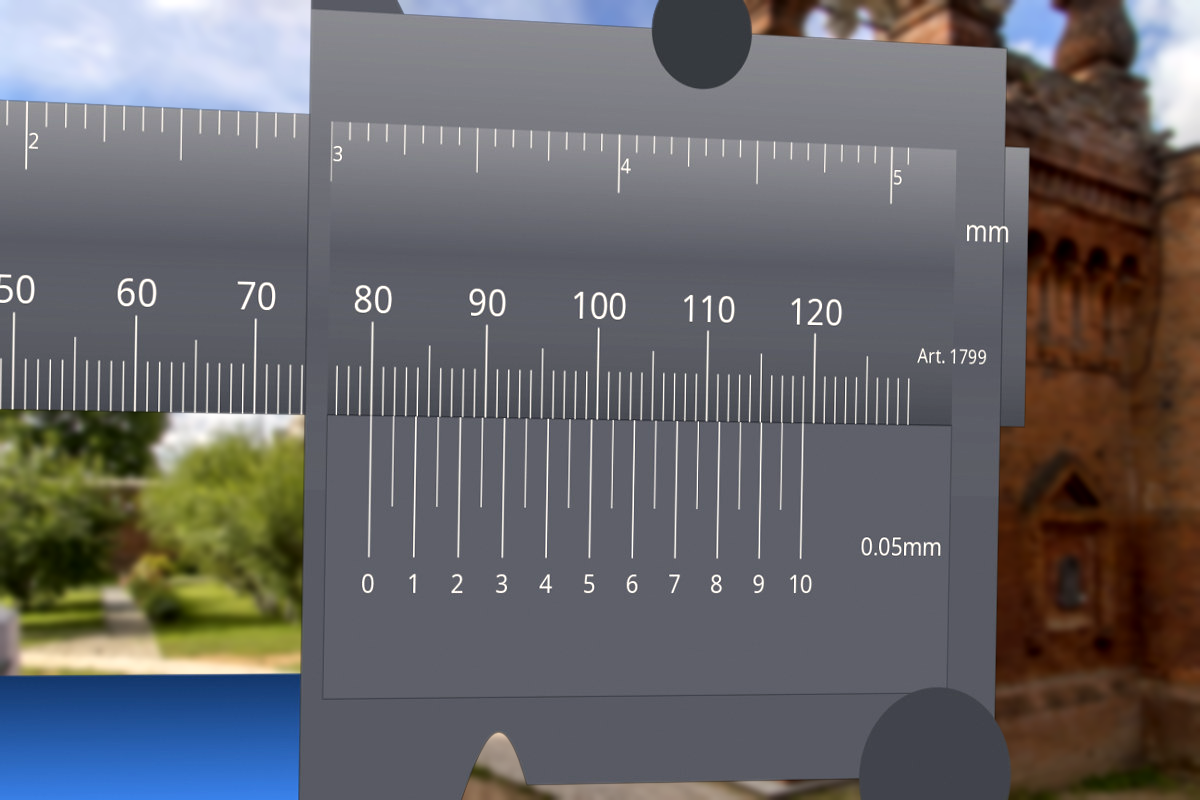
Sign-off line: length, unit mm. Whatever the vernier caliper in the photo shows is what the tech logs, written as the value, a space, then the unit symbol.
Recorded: 80.0 mm
